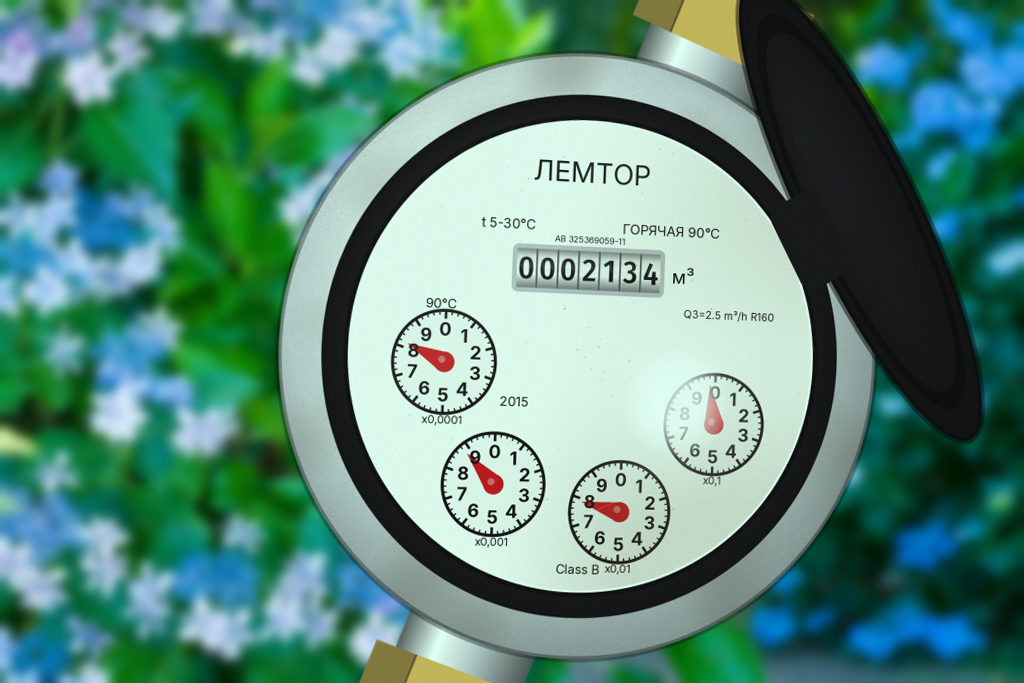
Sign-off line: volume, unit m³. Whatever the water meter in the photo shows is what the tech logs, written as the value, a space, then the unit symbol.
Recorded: 2133.9788 m³
